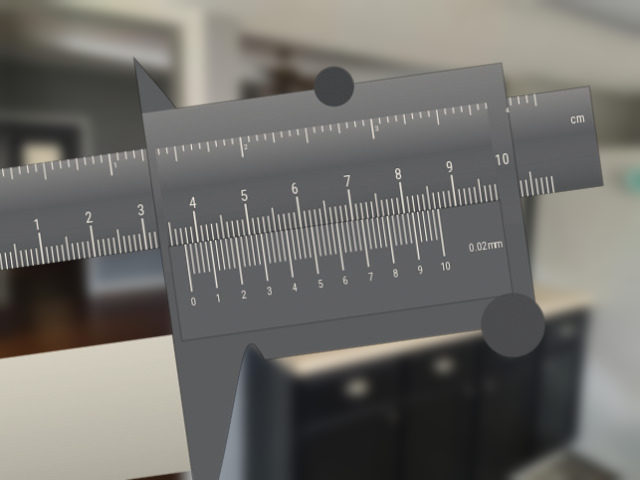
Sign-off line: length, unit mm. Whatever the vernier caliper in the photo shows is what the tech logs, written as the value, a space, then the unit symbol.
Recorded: 37.5 mm
